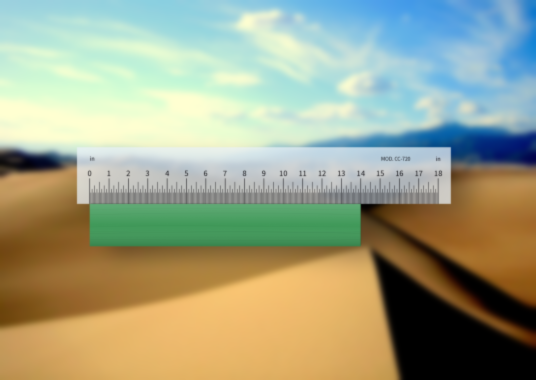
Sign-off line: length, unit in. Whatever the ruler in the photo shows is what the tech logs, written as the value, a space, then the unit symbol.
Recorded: 14 in
